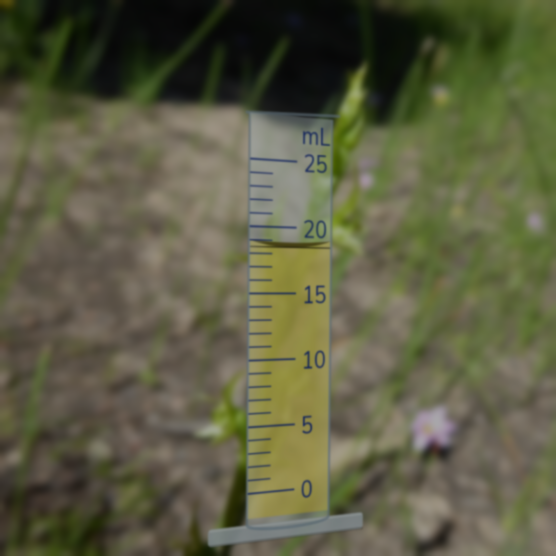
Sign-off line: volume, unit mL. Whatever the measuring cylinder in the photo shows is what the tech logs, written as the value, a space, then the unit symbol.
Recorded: 18.5 mL
